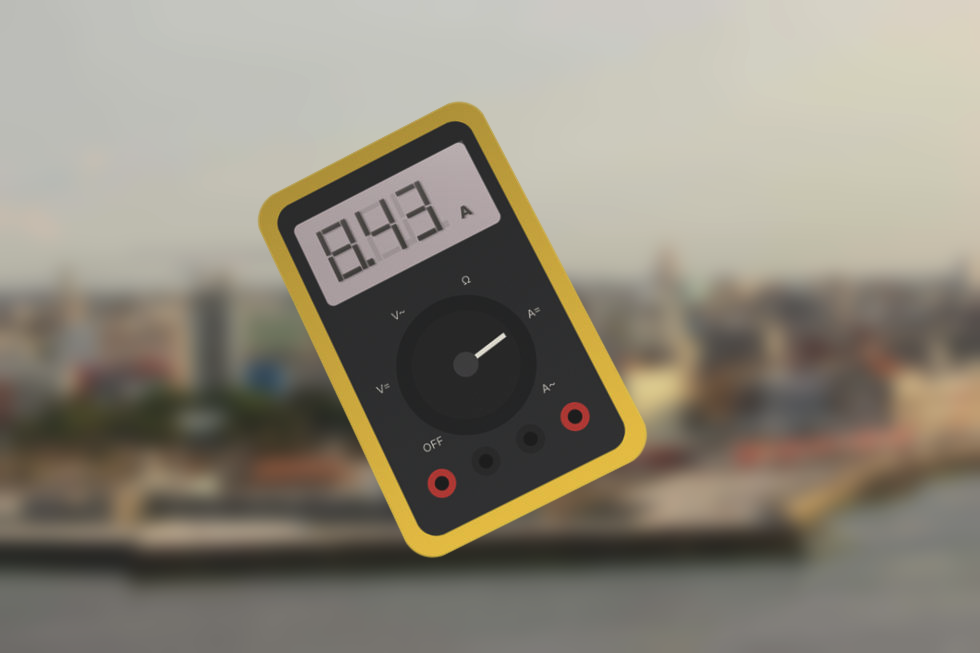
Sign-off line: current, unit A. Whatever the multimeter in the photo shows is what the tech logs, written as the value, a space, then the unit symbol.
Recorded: 8.43 A
